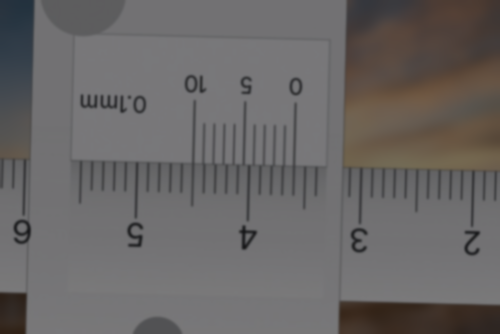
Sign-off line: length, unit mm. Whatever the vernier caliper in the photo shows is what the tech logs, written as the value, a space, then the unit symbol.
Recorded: 36.0 mm
